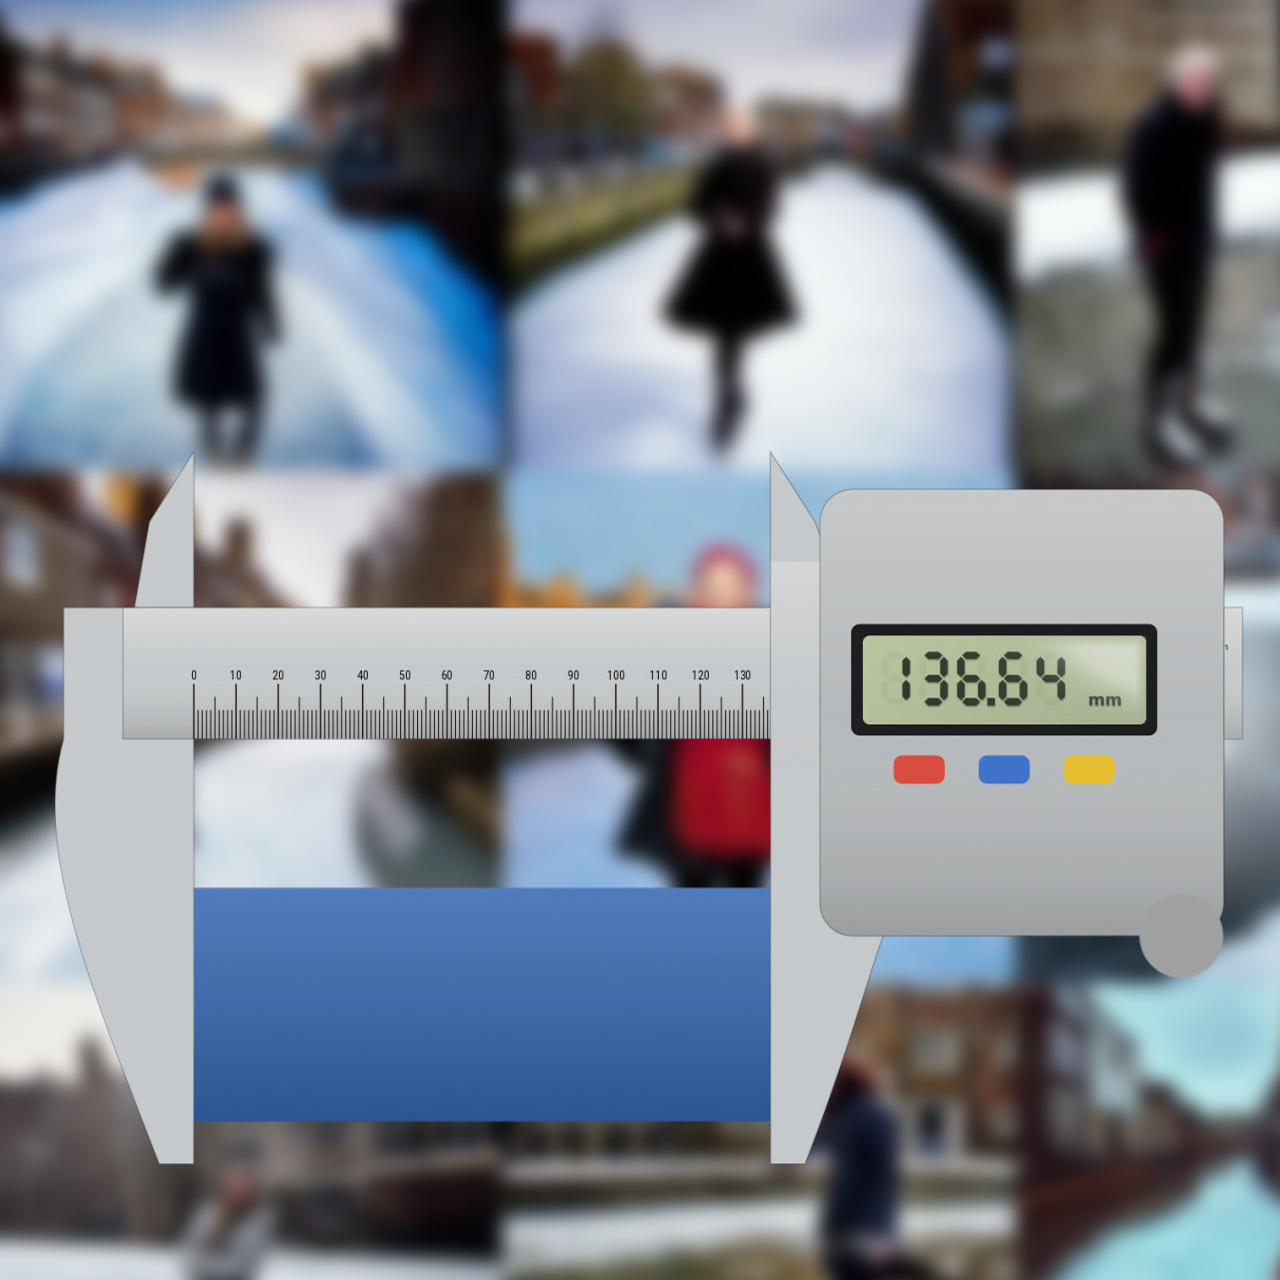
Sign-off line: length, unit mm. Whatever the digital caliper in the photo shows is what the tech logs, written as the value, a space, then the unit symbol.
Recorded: 136.64 mm
